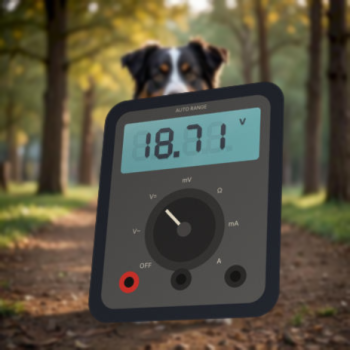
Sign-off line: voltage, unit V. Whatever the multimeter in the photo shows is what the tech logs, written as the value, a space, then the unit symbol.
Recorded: 18.71 V
